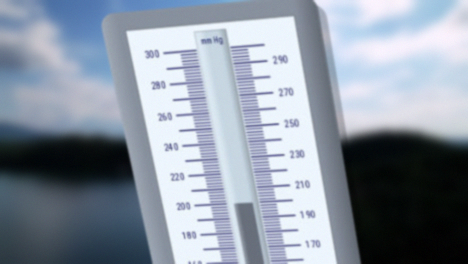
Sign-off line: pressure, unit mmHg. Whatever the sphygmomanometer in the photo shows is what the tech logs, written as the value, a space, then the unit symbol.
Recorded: 200 mmHg
